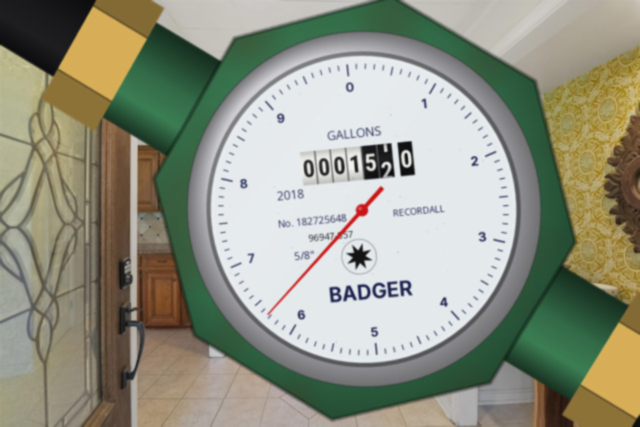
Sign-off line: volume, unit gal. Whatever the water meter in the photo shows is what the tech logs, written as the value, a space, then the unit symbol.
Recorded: 1516.3 gal
